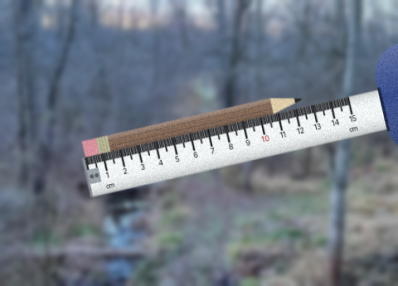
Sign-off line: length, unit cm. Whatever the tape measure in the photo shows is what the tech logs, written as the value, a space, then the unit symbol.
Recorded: 12.5 cm
